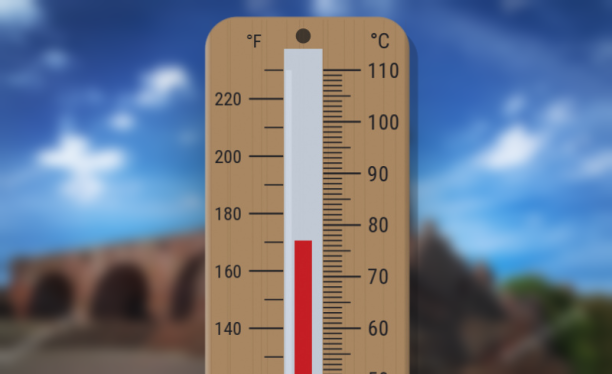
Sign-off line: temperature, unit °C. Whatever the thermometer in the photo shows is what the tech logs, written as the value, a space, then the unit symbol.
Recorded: 77 °C
